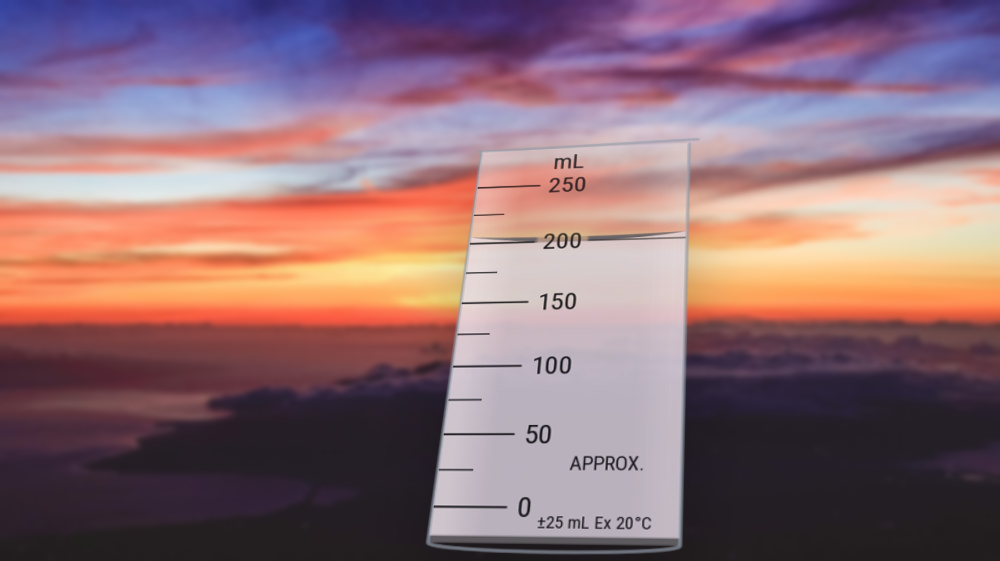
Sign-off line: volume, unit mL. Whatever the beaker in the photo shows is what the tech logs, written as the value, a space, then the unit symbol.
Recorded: 200 mL
